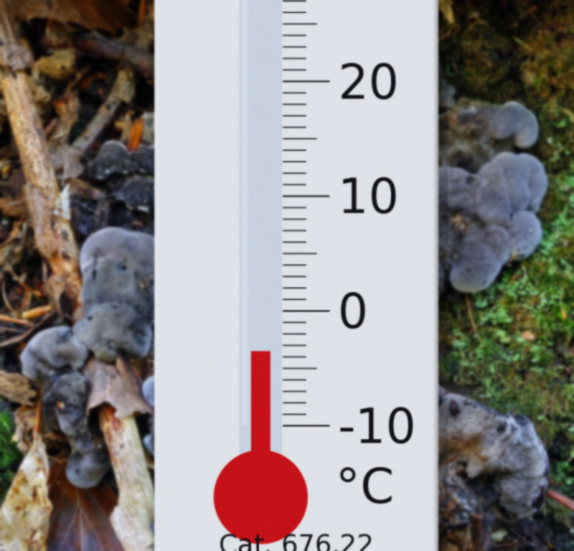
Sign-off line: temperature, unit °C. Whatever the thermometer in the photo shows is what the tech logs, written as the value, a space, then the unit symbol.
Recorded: -3.5 °C
